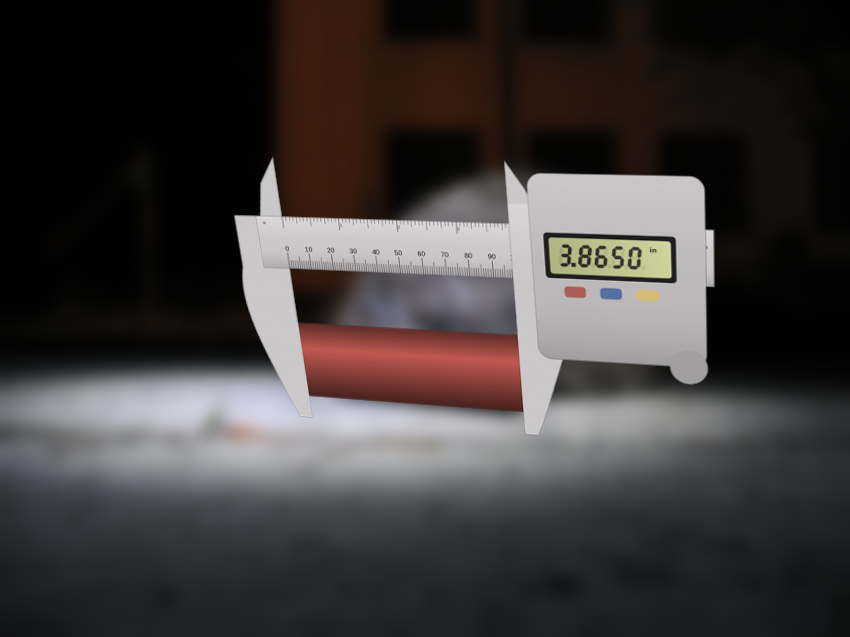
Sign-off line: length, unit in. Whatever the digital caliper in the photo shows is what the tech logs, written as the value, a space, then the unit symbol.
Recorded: 3.8650 in
